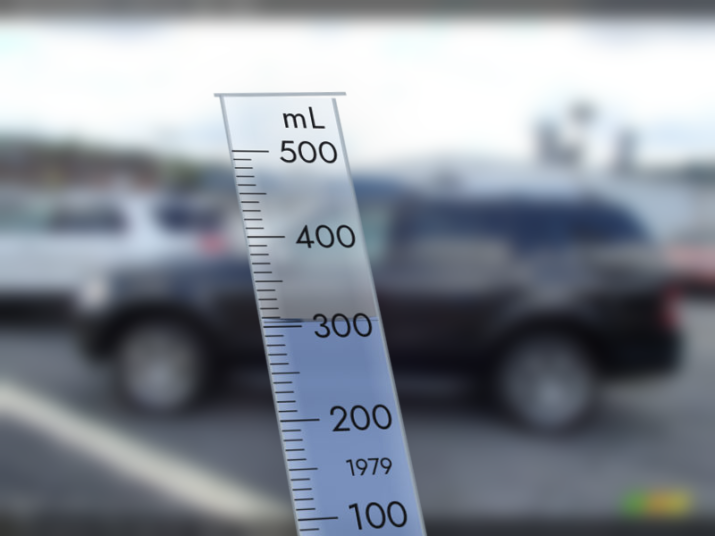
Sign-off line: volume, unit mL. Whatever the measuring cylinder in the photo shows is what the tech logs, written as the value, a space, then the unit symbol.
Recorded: 305 mL
